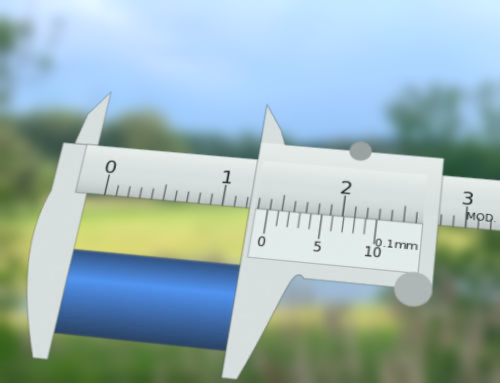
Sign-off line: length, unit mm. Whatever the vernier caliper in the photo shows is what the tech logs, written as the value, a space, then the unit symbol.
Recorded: 13.8 mm
